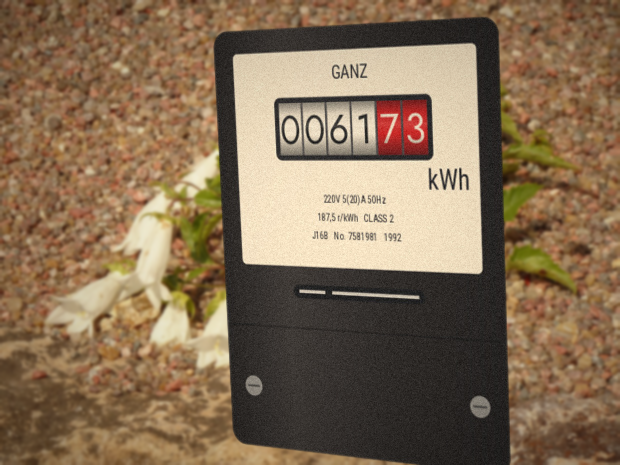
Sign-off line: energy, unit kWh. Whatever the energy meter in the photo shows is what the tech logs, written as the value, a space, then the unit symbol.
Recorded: 61.73 kWh
